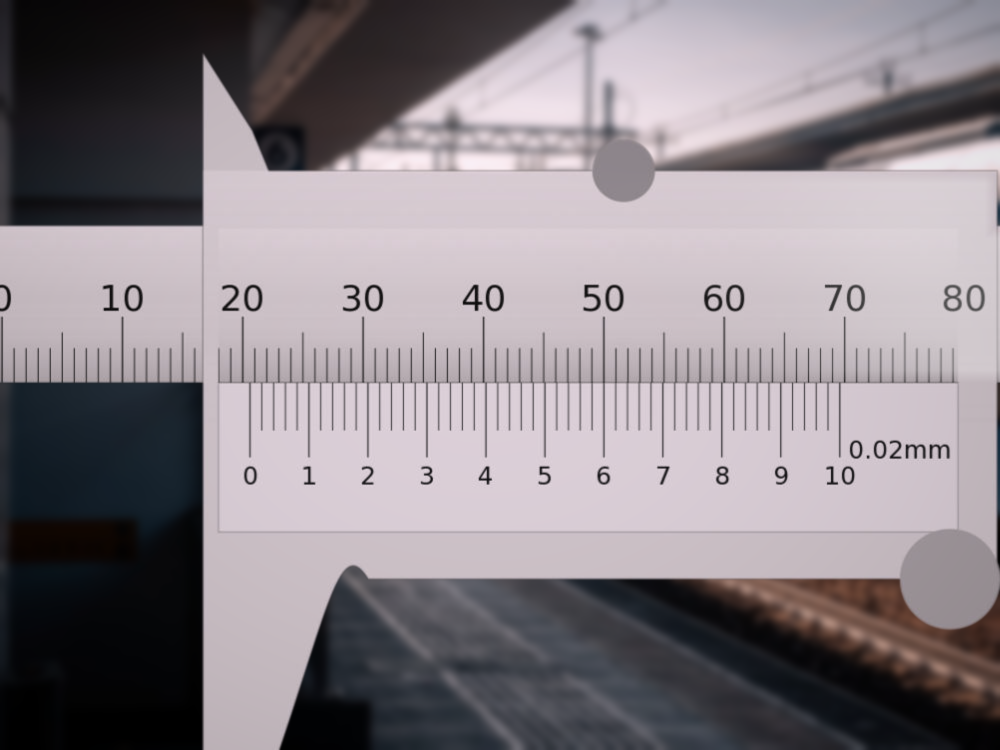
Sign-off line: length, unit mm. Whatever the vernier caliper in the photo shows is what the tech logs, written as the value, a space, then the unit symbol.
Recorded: 20.6 mm
